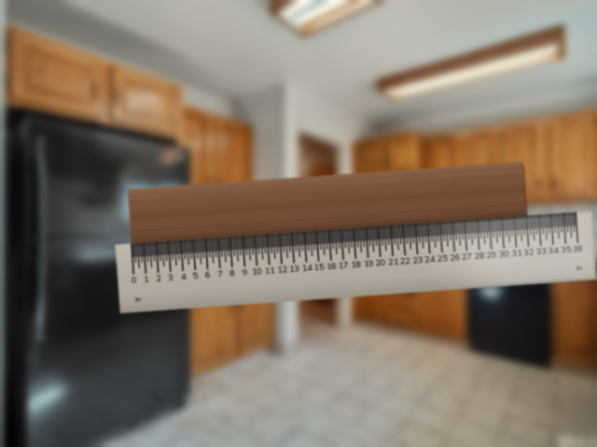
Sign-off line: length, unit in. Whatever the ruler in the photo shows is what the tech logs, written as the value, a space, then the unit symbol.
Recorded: 32 in
